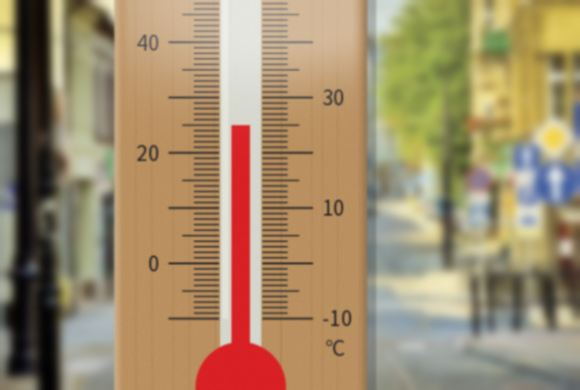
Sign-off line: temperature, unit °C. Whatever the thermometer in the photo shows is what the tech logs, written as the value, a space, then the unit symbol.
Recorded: 25 °C
